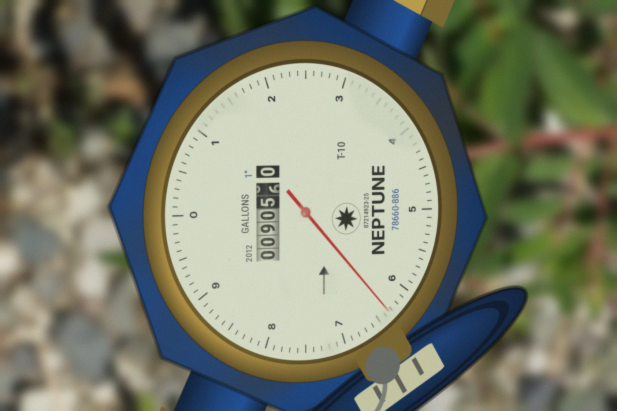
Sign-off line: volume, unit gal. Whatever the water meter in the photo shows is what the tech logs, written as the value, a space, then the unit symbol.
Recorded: 90556.3 gal
